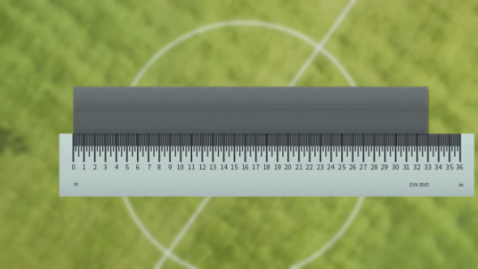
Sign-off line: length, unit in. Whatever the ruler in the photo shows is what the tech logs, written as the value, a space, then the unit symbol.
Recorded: 33 in
